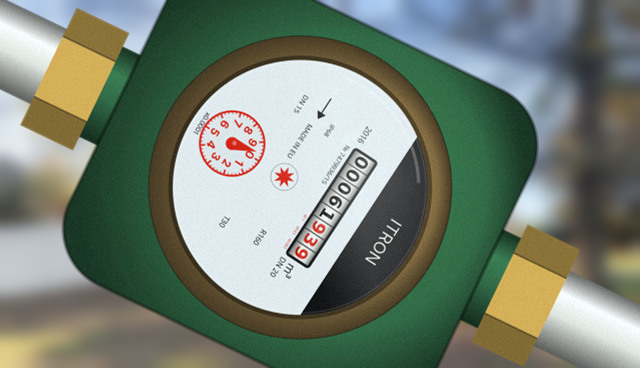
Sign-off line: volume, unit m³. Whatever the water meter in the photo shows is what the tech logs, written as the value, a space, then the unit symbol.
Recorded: 61.9389 m³
